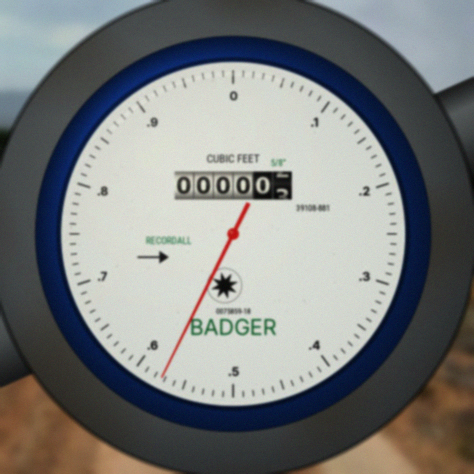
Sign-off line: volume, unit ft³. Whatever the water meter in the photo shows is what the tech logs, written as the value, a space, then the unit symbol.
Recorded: 2.57 ft³
